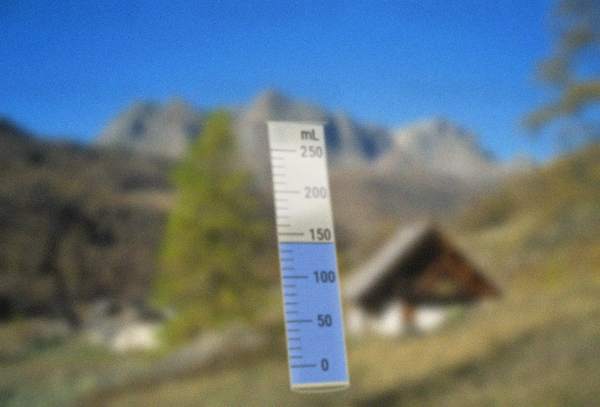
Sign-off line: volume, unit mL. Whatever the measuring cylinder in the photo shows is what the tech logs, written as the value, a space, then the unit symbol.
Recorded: 140 mL
